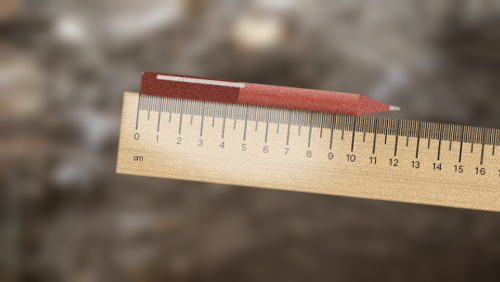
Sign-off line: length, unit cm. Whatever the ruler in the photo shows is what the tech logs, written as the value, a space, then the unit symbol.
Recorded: 12 cm
